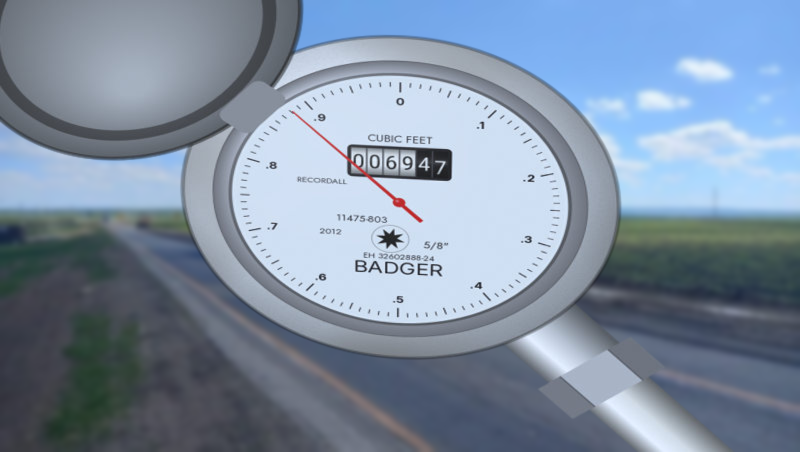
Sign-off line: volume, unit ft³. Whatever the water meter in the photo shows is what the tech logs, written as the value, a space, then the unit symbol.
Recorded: 6946.88 ft³
